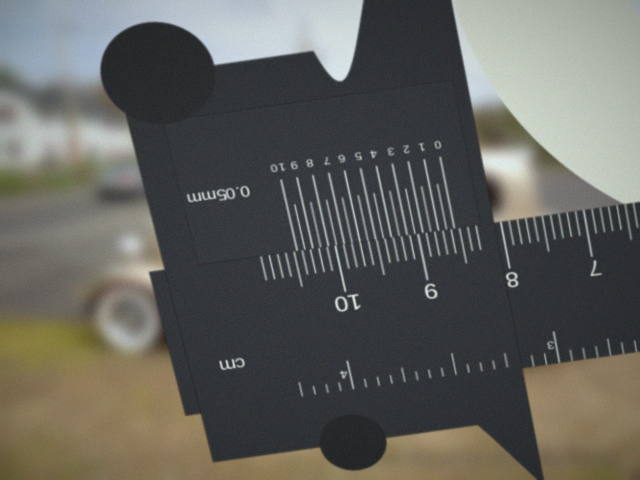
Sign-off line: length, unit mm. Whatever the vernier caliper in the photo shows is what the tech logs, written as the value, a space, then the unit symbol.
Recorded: 85.6 mm
